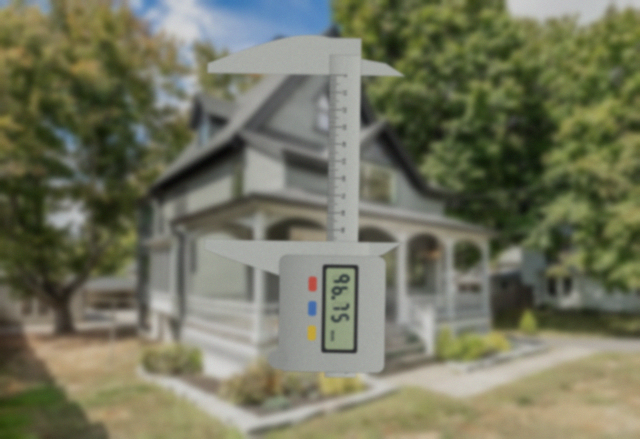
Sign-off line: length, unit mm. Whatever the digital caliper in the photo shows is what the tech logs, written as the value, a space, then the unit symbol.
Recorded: 96.75 mm
